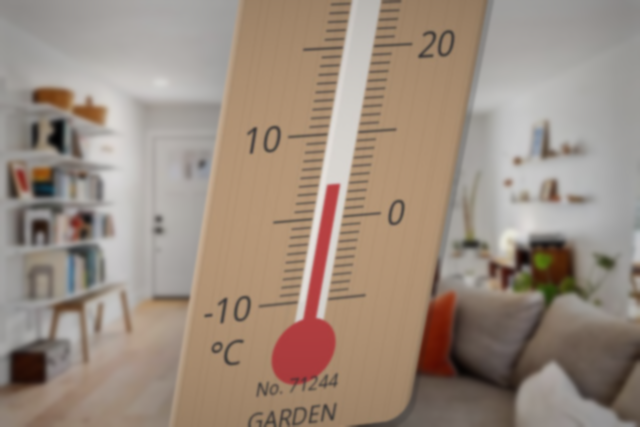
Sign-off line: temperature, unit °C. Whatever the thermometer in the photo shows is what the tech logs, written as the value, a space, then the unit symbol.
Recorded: 4 °C
